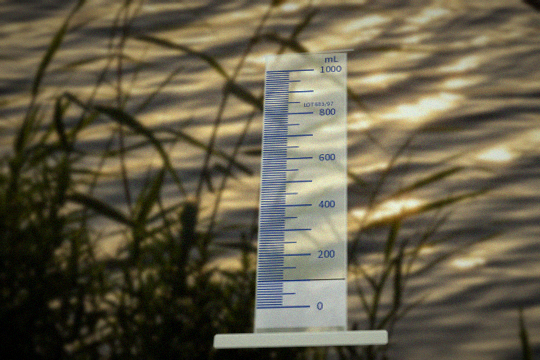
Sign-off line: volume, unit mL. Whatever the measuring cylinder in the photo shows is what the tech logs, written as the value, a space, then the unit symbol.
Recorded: 100 mL
